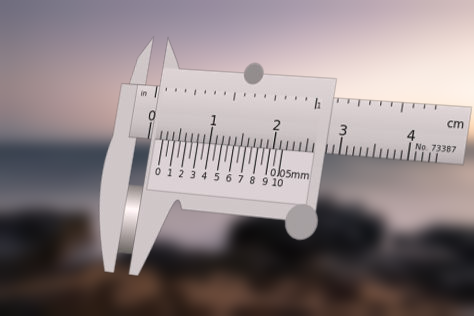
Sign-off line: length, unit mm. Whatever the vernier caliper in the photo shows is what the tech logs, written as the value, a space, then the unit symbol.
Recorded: 2.4 mm
